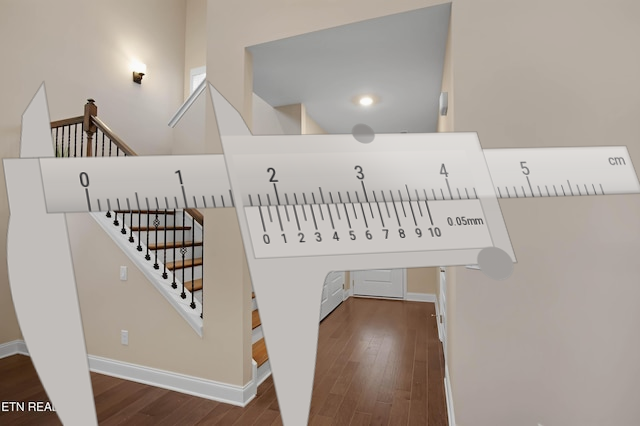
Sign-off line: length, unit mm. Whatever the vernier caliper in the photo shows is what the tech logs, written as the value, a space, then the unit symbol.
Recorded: 17.8 mm
